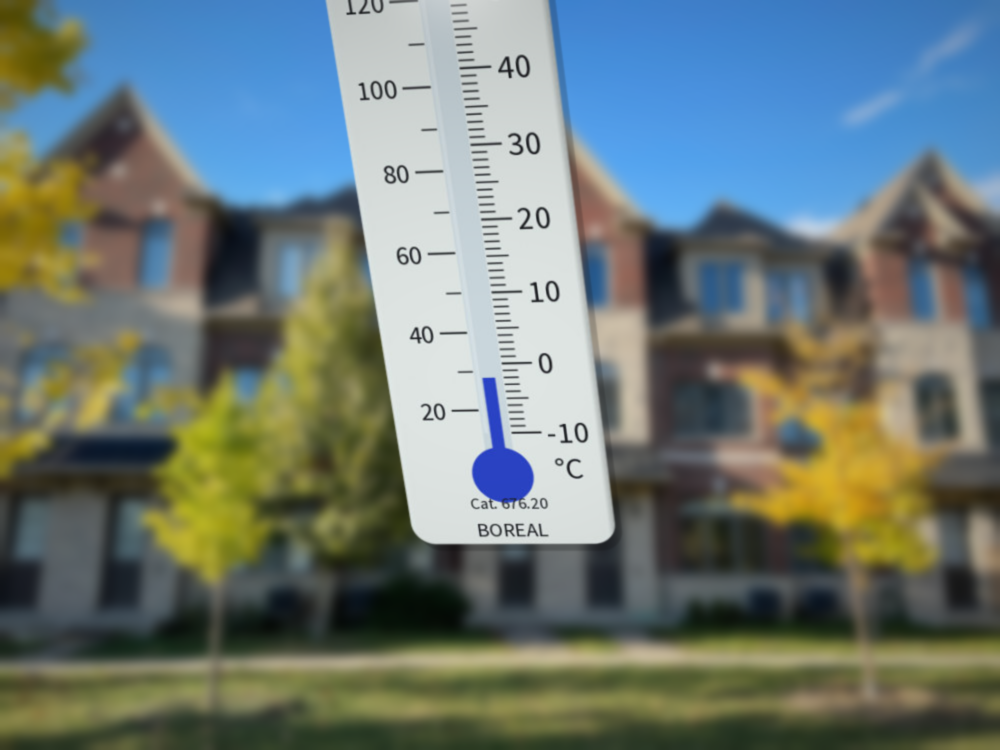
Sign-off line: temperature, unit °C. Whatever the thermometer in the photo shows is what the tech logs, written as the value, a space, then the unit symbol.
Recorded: -2 °C
